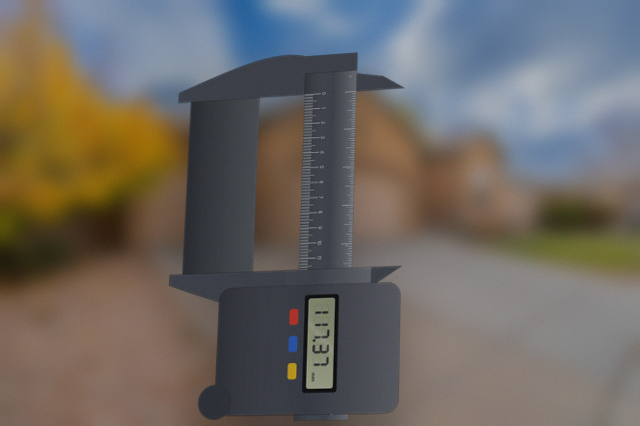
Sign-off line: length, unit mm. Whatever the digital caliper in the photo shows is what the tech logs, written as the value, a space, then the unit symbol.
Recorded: 117.37 mm
